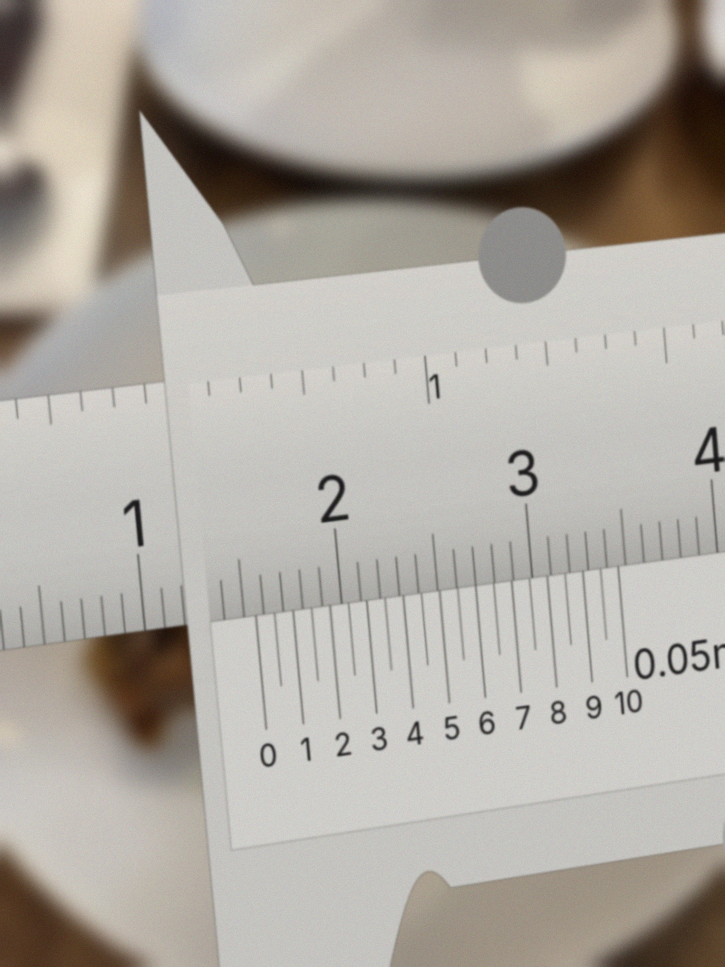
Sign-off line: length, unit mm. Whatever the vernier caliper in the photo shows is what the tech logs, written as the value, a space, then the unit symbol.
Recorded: 15.6 mm
